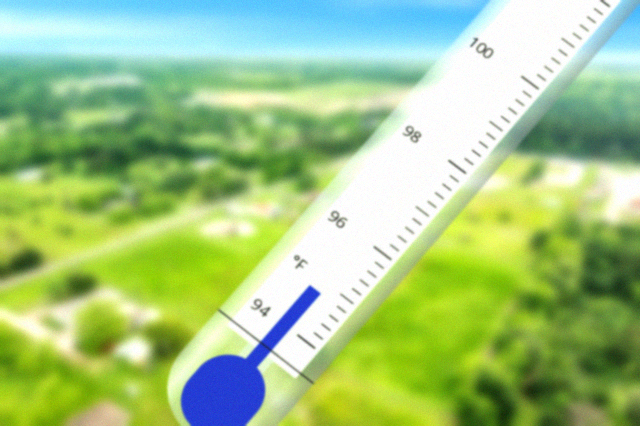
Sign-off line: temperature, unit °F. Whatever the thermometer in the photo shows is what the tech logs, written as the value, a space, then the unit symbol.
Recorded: 94.8 °F
